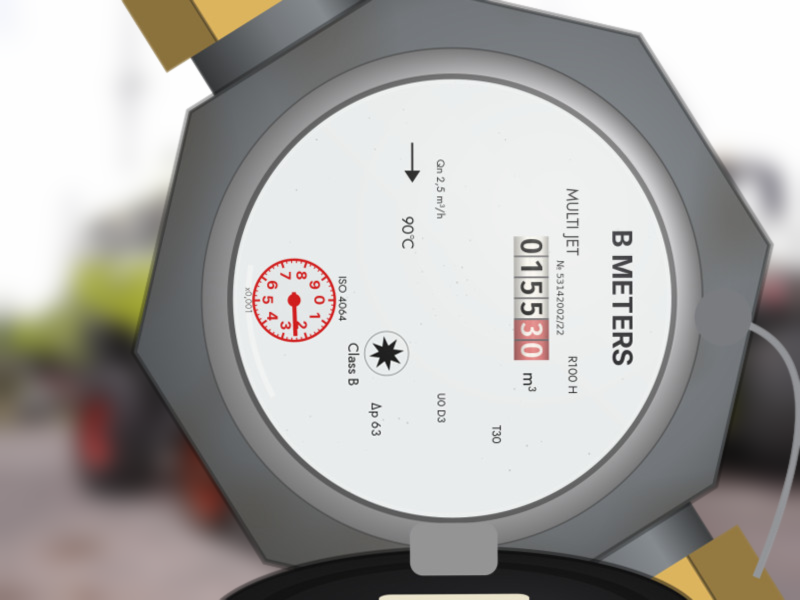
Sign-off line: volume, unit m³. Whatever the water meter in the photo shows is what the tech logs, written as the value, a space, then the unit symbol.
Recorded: 155.302 m³
